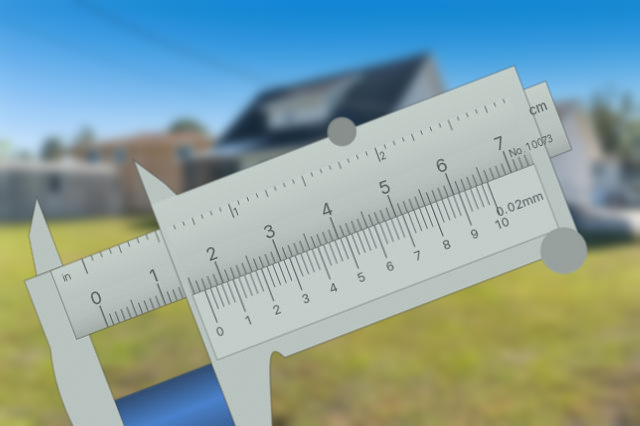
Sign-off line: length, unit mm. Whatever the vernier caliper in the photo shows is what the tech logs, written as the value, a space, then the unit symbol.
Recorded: 16.8 mm
